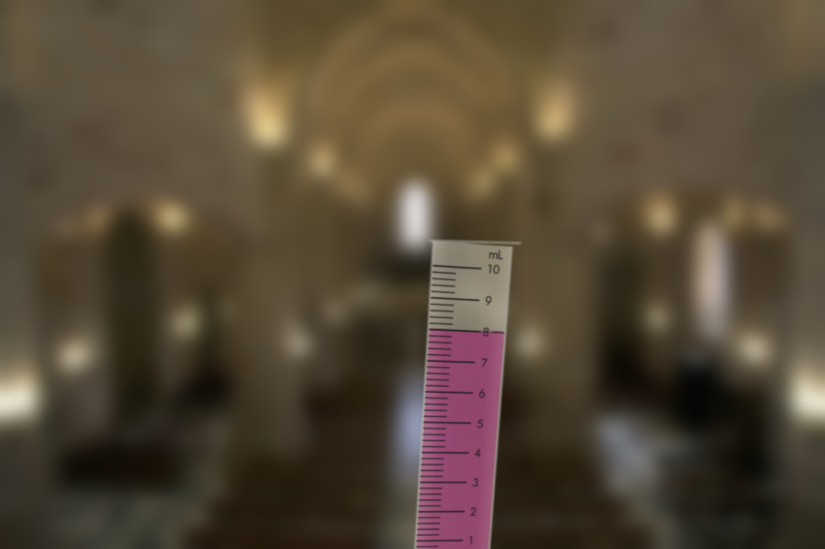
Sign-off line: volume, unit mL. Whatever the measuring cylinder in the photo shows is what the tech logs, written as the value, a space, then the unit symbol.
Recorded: 8 mL
